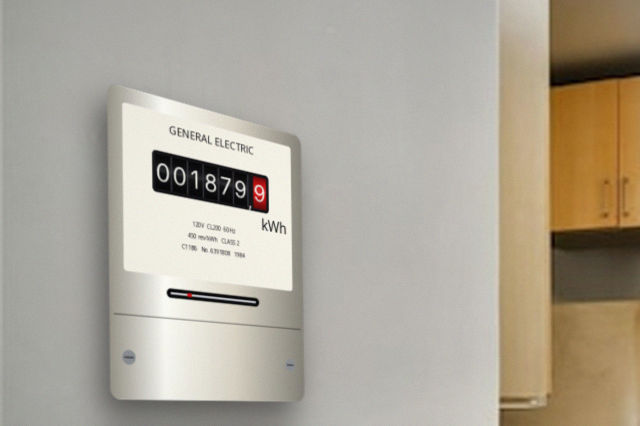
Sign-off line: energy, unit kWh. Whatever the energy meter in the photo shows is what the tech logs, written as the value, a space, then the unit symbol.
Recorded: 1879.9 kWh
